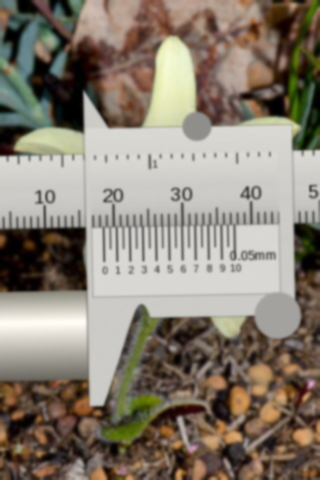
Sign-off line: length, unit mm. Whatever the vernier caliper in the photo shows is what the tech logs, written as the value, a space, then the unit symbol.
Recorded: 18.5 mm
